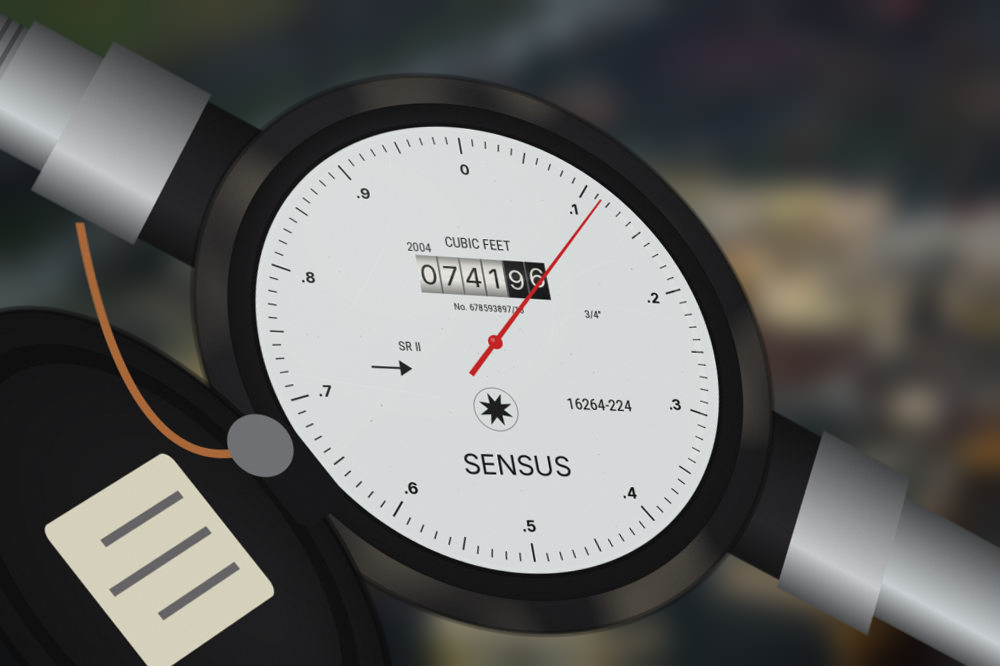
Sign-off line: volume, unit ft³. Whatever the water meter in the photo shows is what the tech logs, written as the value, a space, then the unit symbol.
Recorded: 74196.11 ft³
